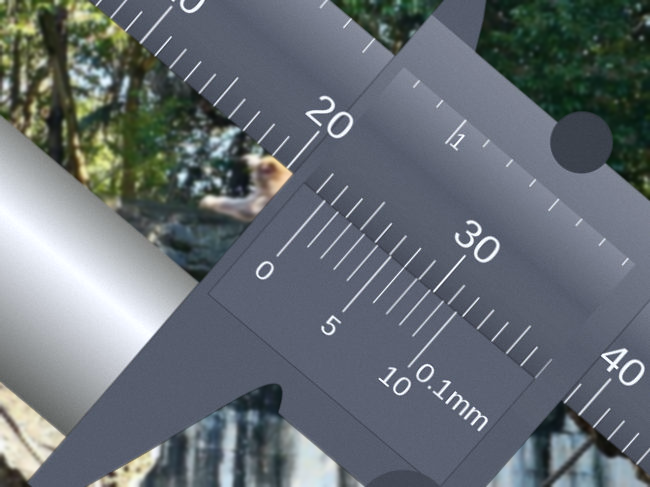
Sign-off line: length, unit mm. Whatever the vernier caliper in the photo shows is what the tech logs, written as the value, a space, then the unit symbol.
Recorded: 22.6 mm
